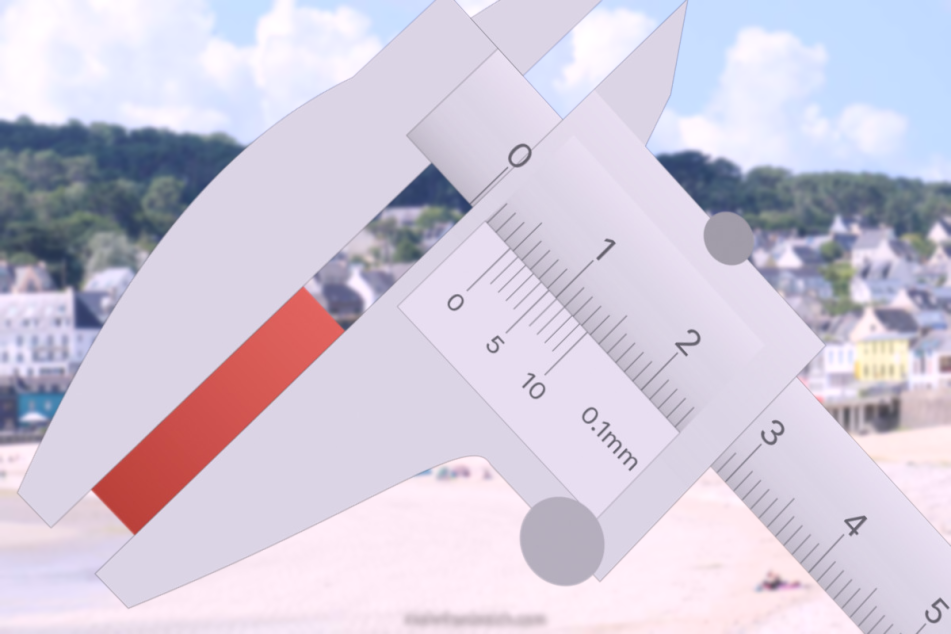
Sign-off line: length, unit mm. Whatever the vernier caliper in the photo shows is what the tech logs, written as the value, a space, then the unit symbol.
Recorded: 4.7 mm
